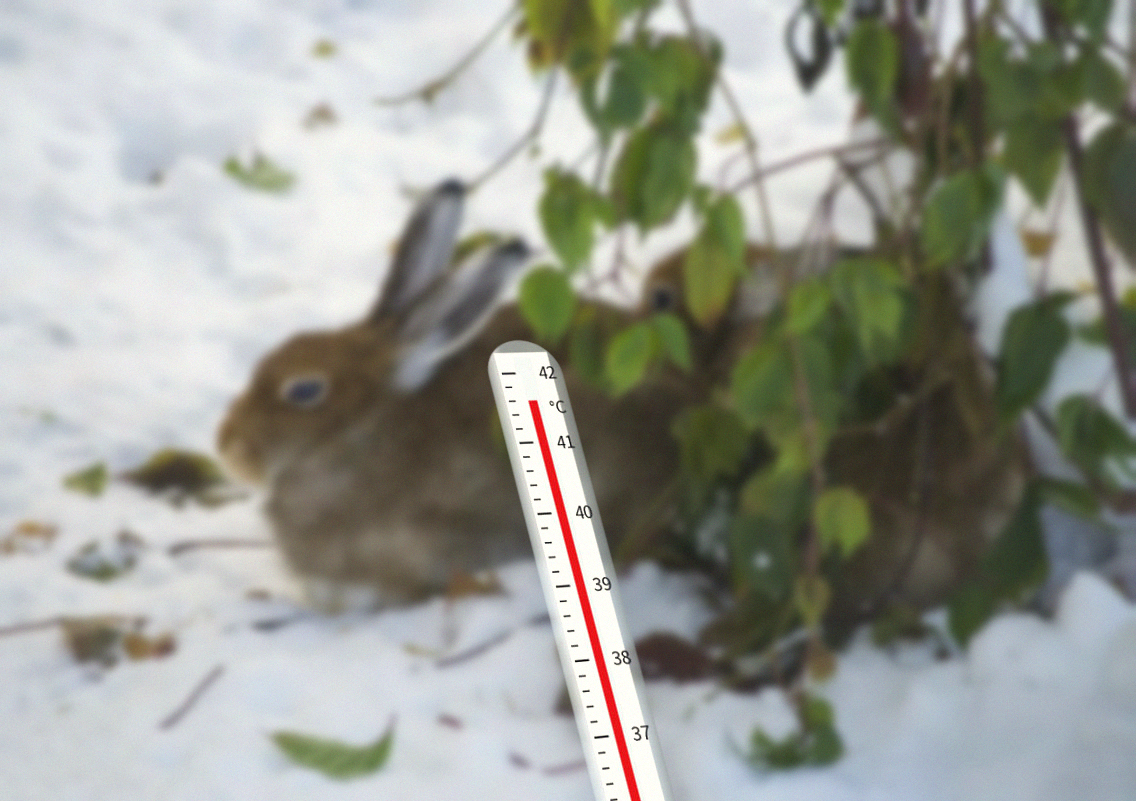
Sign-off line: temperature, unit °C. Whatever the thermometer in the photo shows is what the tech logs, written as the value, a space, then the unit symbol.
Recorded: 41.6 °C
